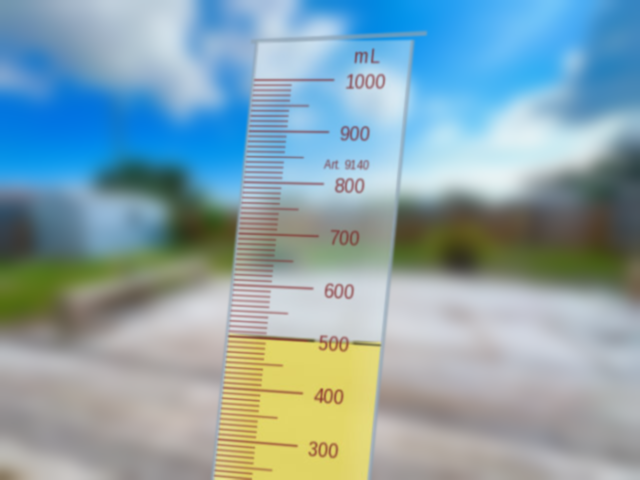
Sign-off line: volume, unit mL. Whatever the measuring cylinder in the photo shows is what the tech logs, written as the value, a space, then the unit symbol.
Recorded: 500 mL
